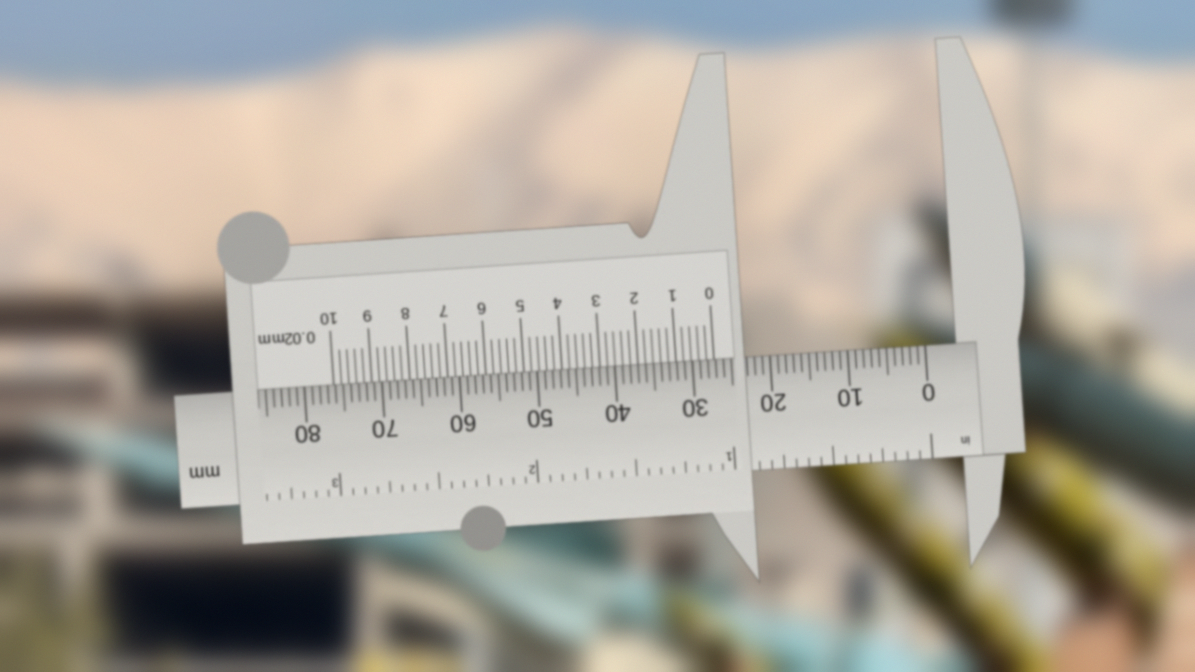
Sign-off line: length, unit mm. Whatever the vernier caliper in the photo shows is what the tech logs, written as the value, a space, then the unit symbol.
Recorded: 27.2 mm
